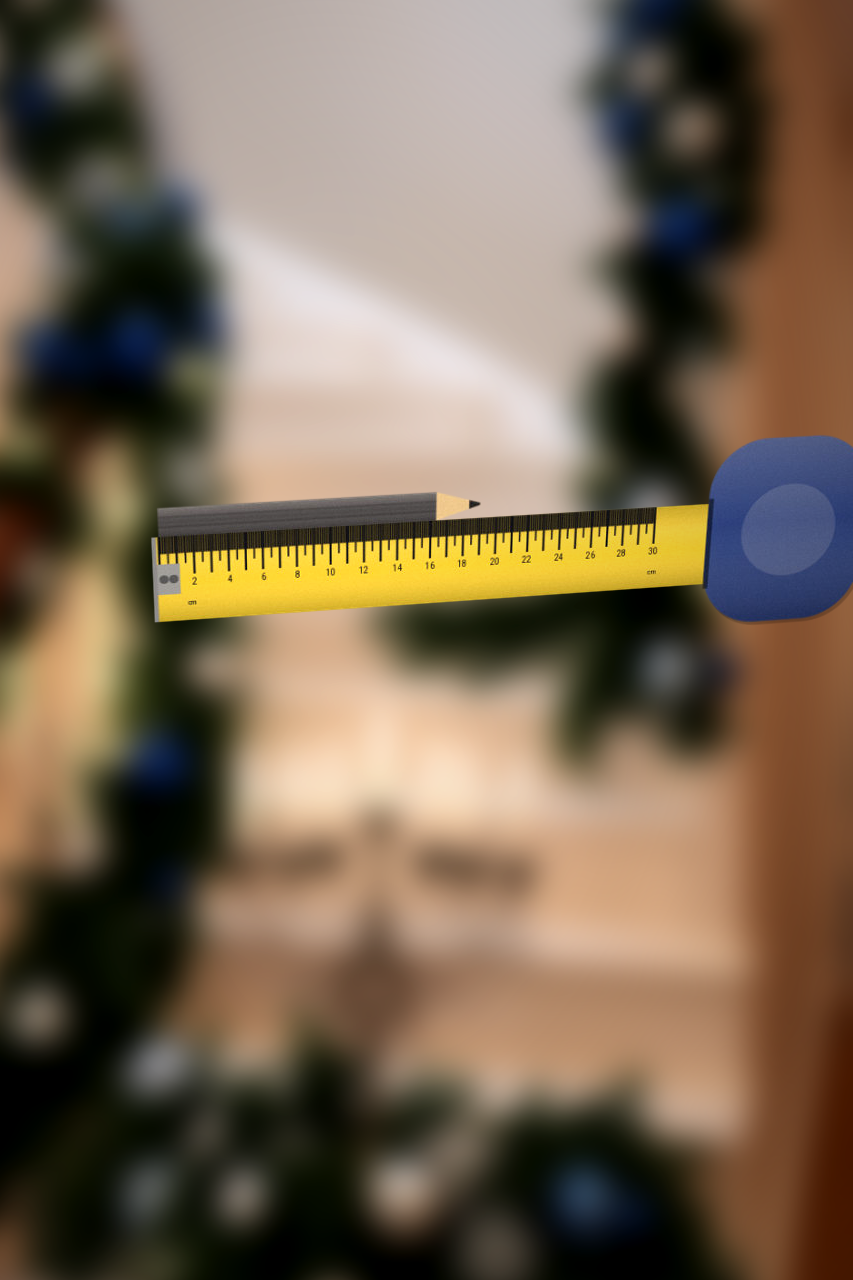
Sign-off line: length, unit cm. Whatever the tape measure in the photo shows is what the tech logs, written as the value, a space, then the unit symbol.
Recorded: 19 cm
